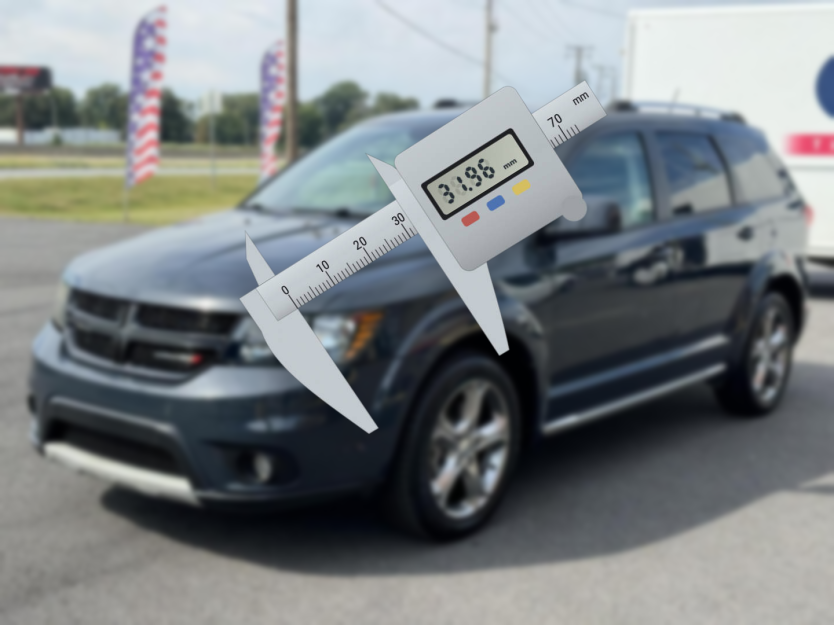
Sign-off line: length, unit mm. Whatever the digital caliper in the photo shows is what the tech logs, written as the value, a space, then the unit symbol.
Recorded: 31.96 mm
